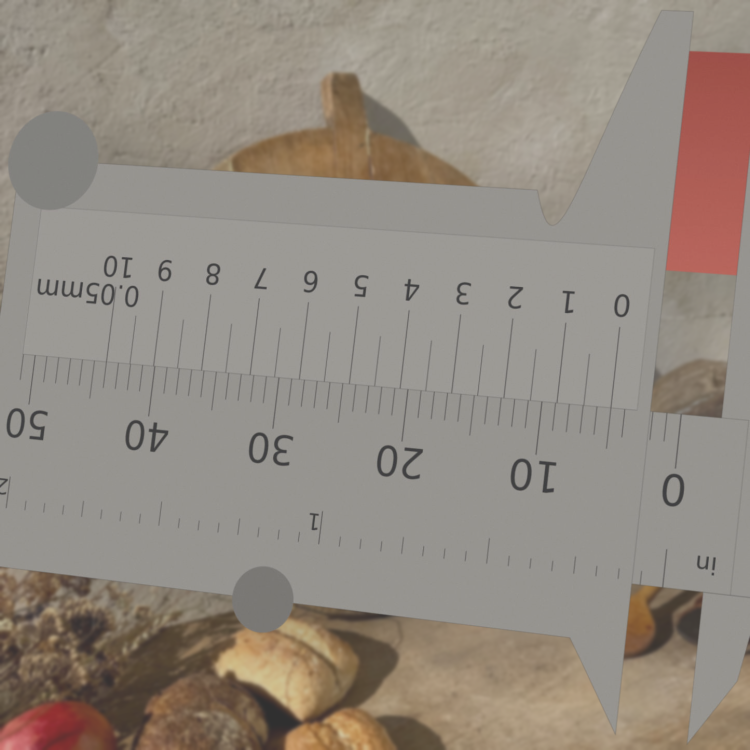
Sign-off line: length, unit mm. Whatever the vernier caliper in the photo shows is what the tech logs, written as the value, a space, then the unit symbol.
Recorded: 5.0 mm
